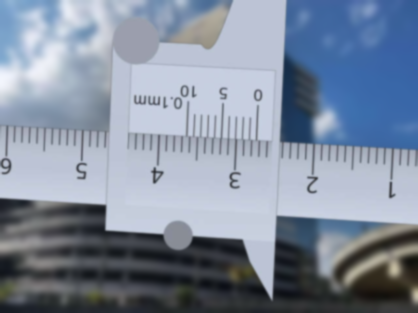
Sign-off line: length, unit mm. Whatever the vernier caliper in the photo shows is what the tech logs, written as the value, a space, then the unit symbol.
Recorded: 27.4 mm
